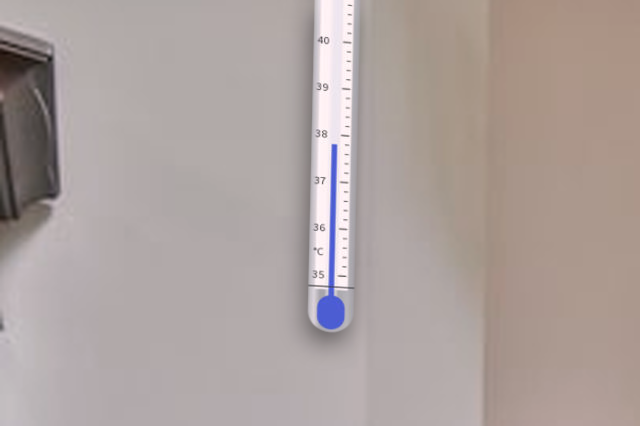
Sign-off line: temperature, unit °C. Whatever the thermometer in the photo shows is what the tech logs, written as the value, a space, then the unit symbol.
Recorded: 37.8 °C
